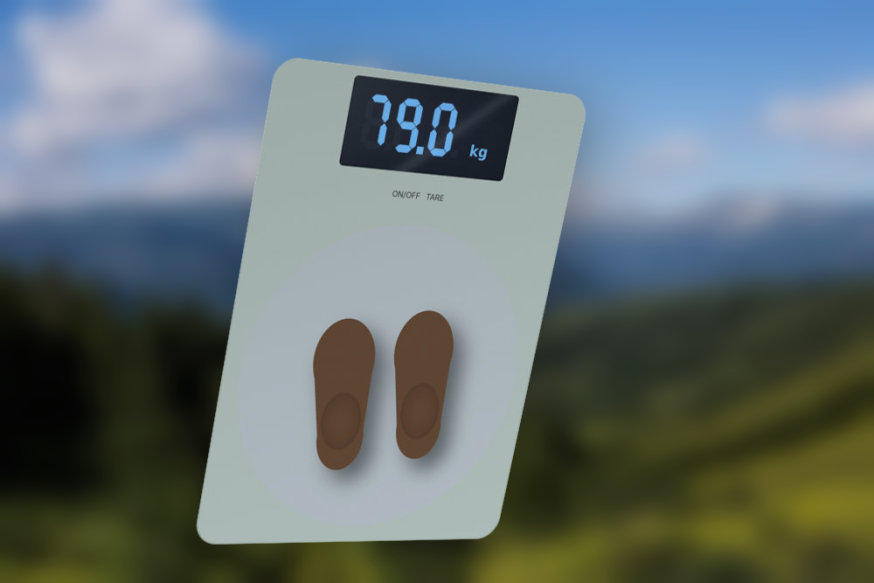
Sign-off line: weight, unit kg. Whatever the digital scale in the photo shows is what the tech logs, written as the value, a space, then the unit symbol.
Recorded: 79.0 kg
